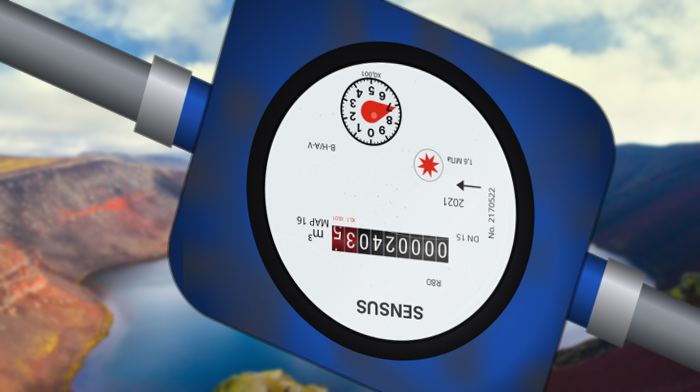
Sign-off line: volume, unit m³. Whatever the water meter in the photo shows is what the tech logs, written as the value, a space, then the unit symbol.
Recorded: 240.347 m³
